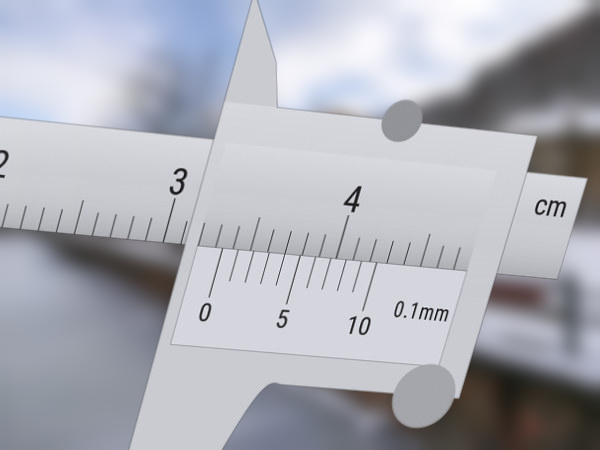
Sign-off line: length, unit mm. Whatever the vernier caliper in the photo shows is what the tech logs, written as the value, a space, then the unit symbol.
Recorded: 33.4 mm
